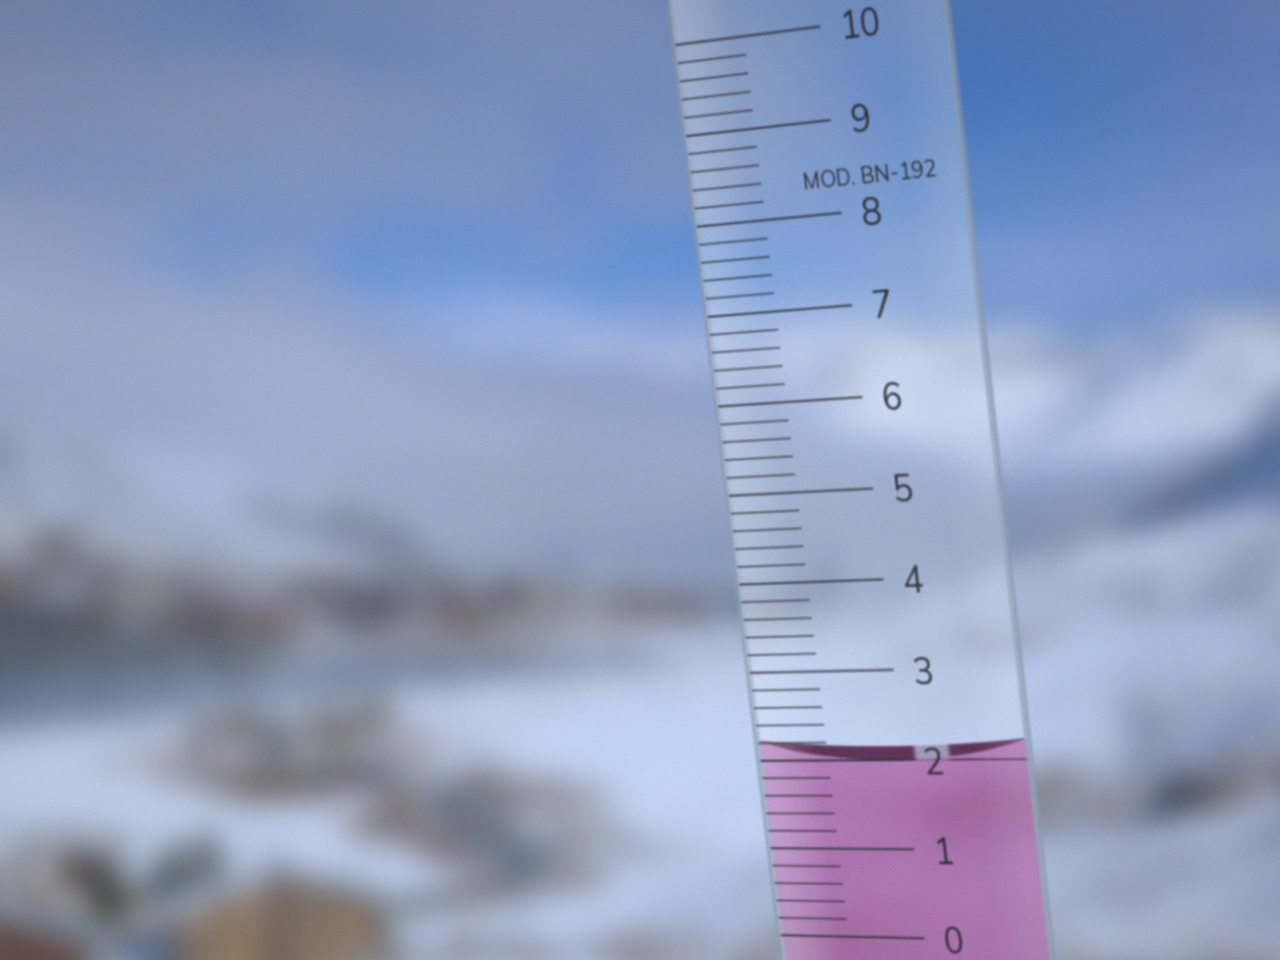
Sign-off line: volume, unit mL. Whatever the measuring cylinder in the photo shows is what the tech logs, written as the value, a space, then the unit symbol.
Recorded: 2 mL
